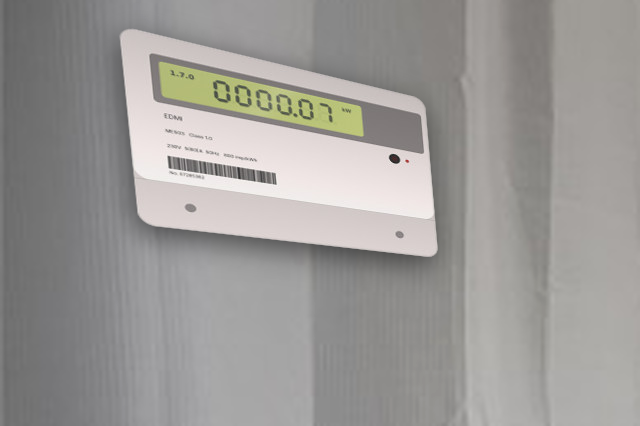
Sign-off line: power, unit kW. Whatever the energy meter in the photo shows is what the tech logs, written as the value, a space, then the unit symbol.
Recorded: 0.07 kW
